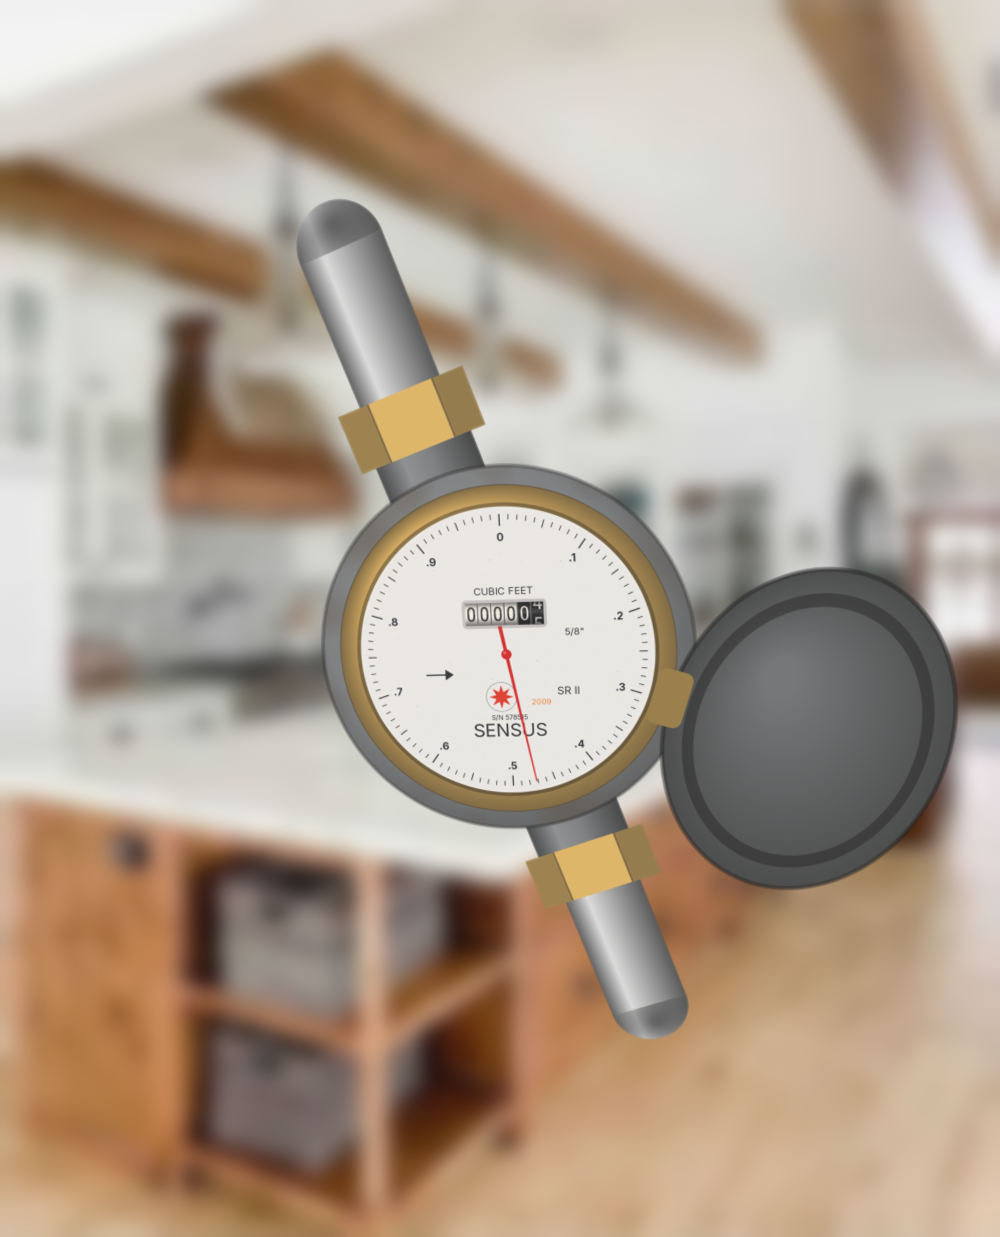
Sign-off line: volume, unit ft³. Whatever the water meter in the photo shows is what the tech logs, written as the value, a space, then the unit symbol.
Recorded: 4.47 ft³
